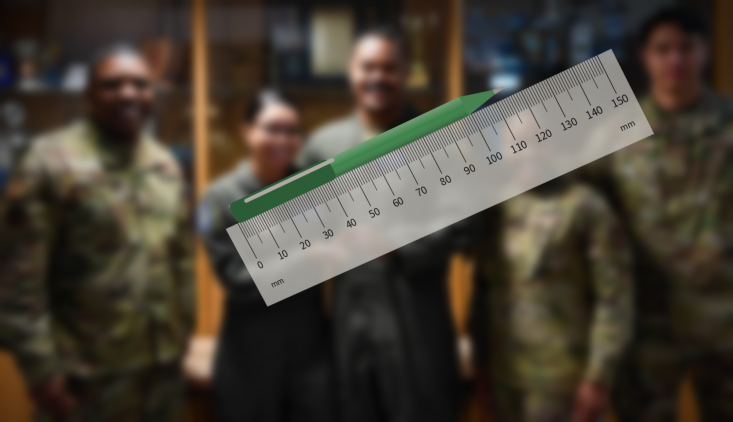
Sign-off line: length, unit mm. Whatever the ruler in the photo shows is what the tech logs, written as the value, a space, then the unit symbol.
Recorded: 115 mm
